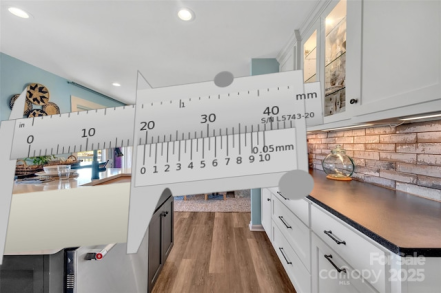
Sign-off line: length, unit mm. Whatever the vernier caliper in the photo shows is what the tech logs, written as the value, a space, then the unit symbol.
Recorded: 19.8 mm
